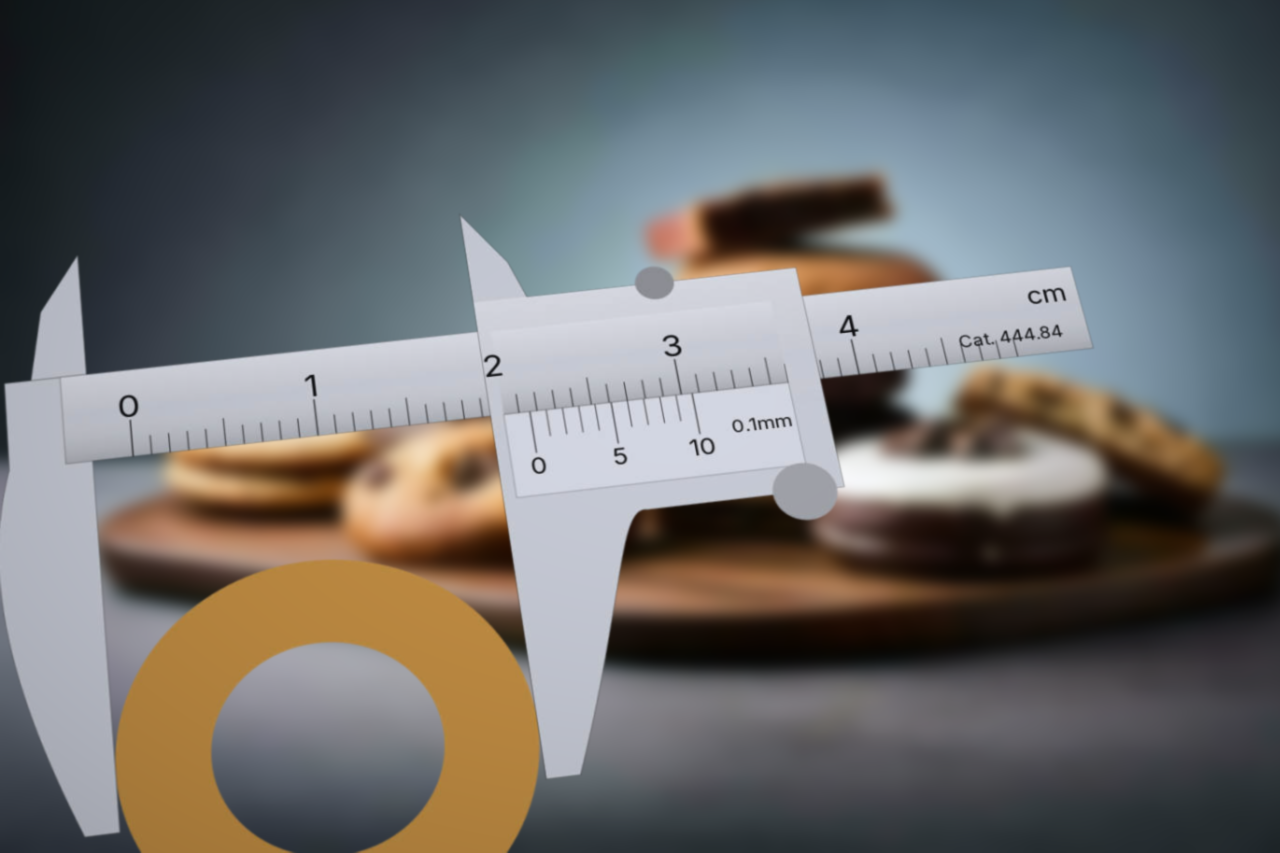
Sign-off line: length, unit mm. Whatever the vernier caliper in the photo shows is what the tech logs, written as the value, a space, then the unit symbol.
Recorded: 21.6 mm
